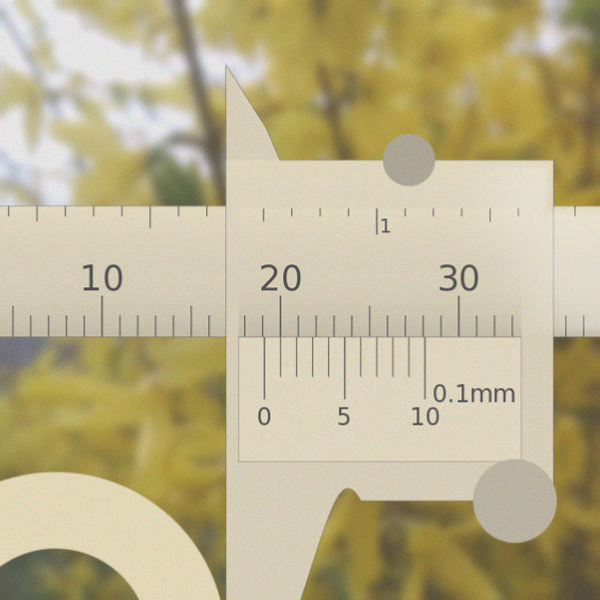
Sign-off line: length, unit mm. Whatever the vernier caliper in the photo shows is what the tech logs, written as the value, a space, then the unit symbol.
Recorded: 19.1 mm
